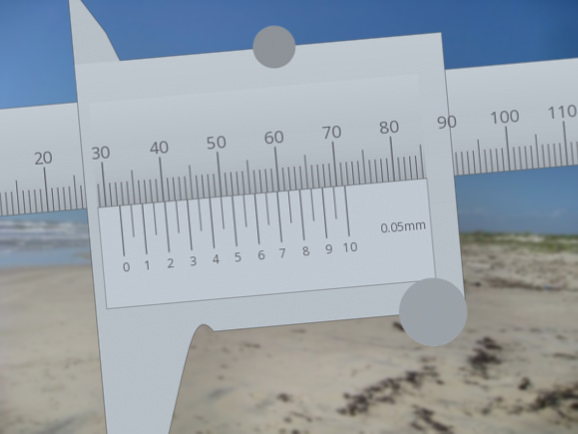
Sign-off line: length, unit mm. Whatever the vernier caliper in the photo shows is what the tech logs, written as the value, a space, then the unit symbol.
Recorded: 32.4 mm
